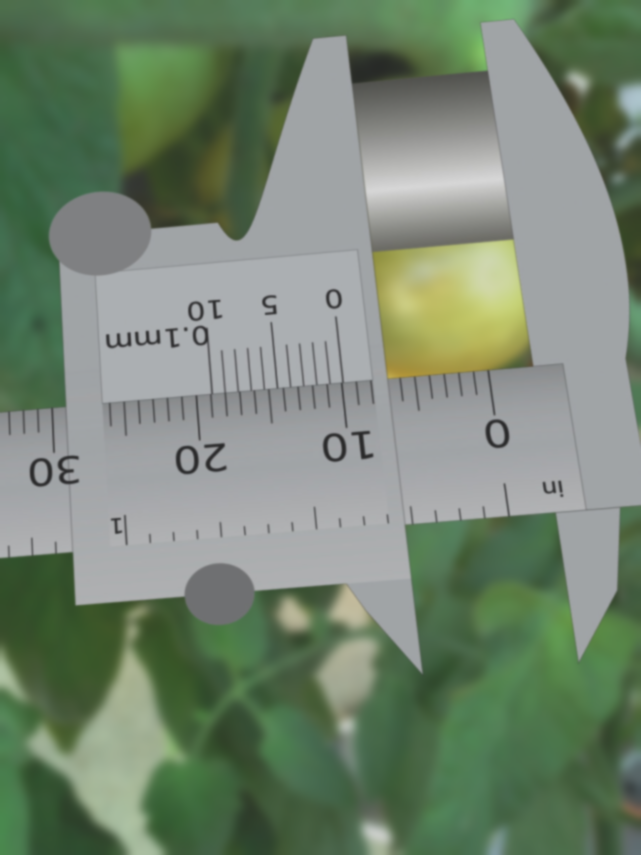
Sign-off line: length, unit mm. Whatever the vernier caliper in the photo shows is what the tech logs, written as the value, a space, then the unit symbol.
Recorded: 9.9 mm
